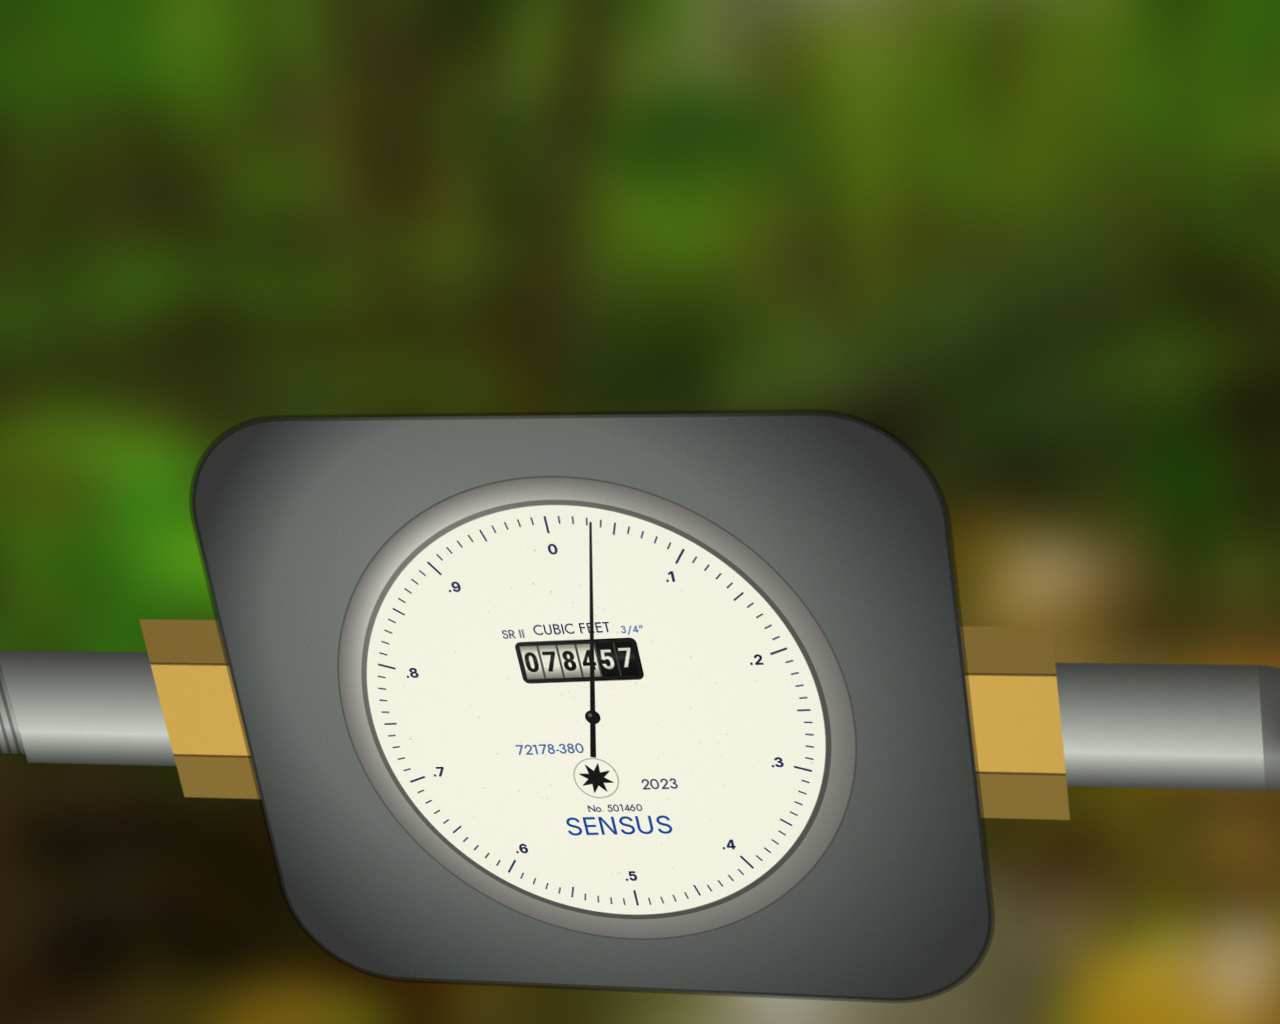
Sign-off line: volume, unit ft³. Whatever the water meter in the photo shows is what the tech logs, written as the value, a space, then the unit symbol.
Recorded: 78457.03 ft³
